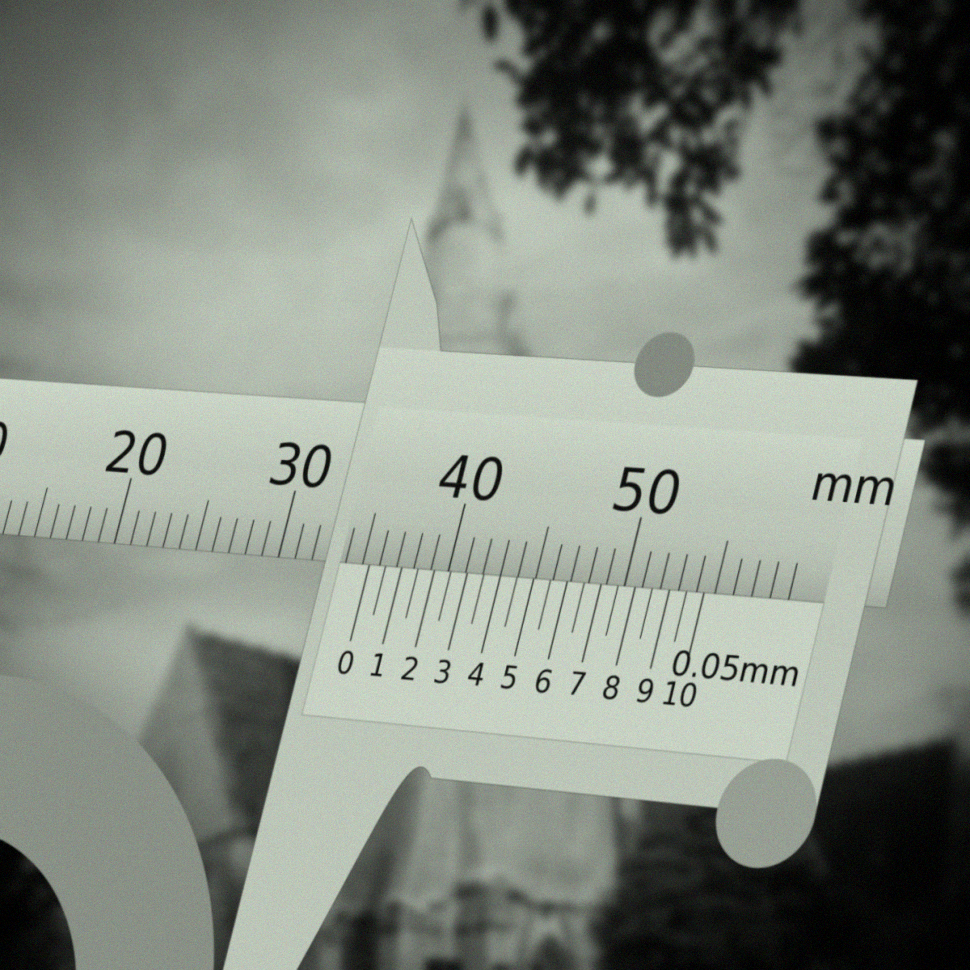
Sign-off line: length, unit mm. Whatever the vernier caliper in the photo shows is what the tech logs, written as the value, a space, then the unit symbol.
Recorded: 35.4 mm
